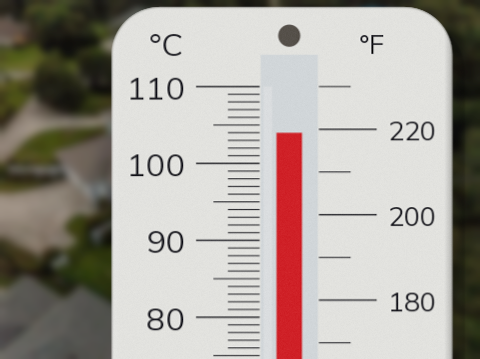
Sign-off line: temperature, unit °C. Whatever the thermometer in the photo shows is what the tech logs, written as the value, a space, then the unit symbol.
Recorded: 104 °C
